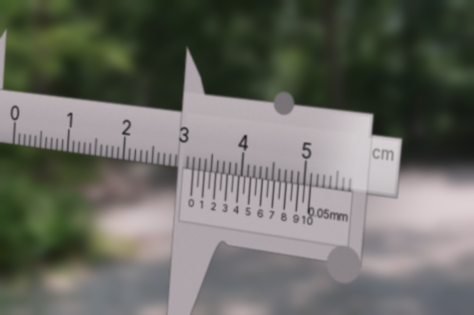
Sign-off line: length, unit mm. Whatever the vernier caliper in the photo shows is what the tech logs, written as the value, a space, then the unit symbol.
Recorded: 32.0 mm
